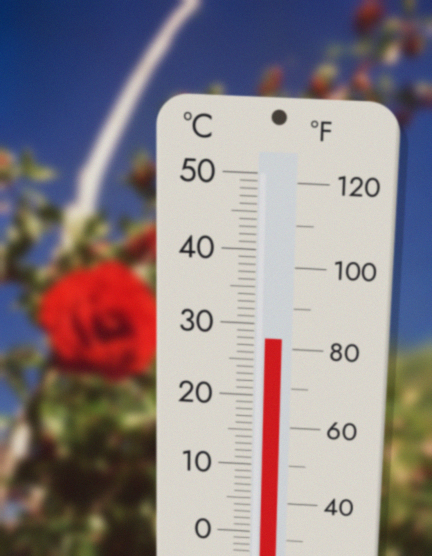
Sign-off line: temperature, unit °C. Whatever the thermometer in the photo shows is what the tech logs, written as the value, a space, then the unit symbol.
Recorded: 28 °C
